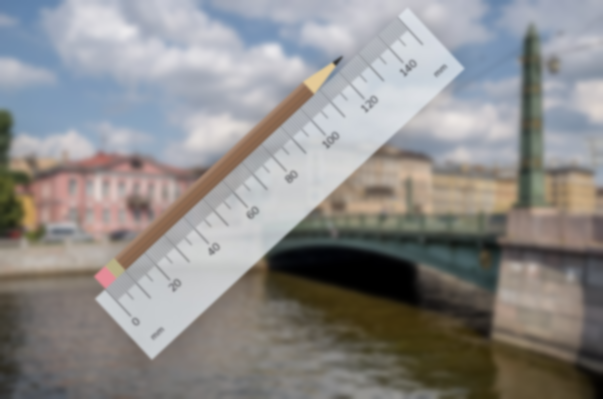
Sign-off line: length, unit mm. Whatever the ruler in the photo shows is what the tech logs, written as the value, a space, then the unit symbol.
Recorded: 125 mm
